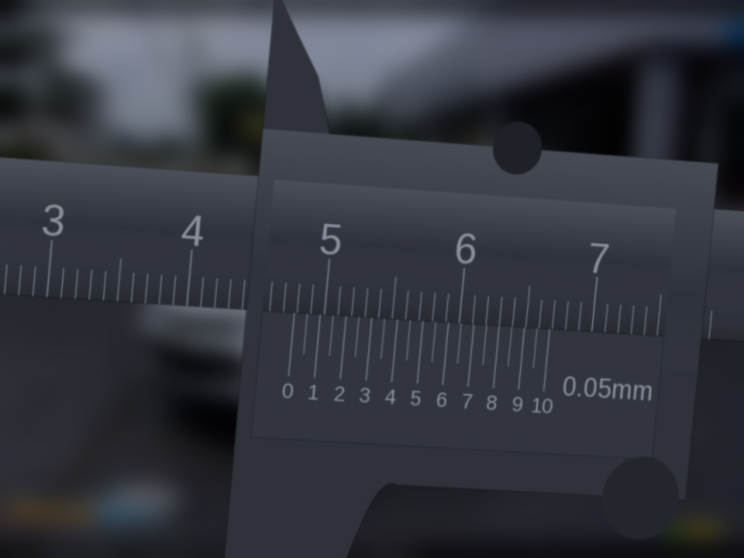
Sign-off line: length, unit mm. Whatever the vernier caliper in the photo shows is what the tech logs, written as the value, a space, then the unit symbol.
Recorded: 47.8 mm
